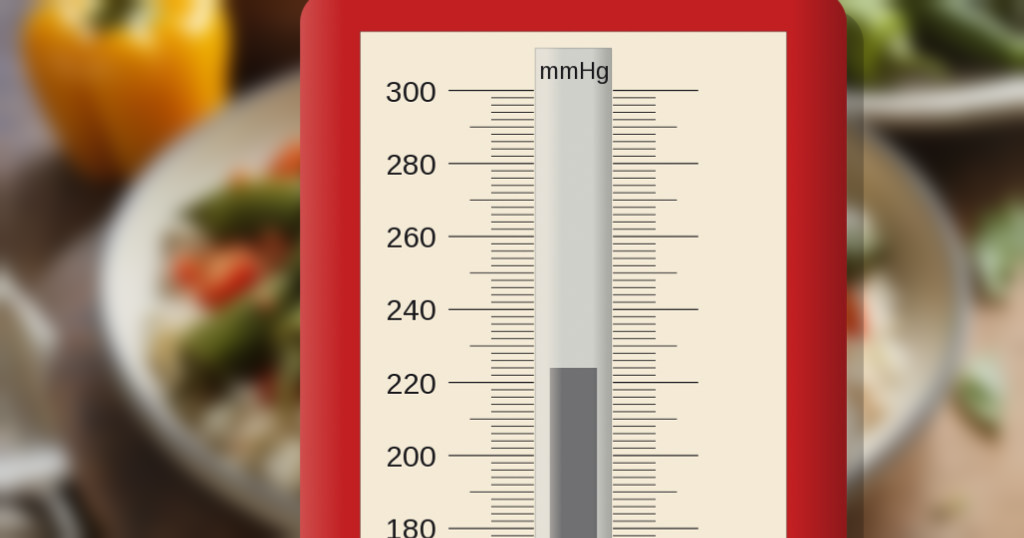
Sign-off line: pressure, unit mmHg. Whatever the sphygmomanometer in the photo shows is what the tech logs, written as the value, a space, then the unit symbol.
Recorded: 224 mmHg
